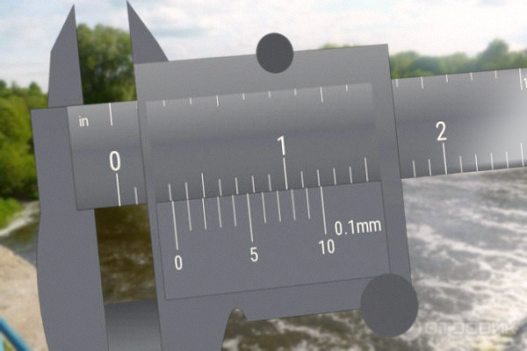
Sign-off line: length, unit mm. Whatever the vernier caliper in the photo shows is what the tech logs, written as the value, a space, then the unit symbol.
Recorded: 3.1 mm
